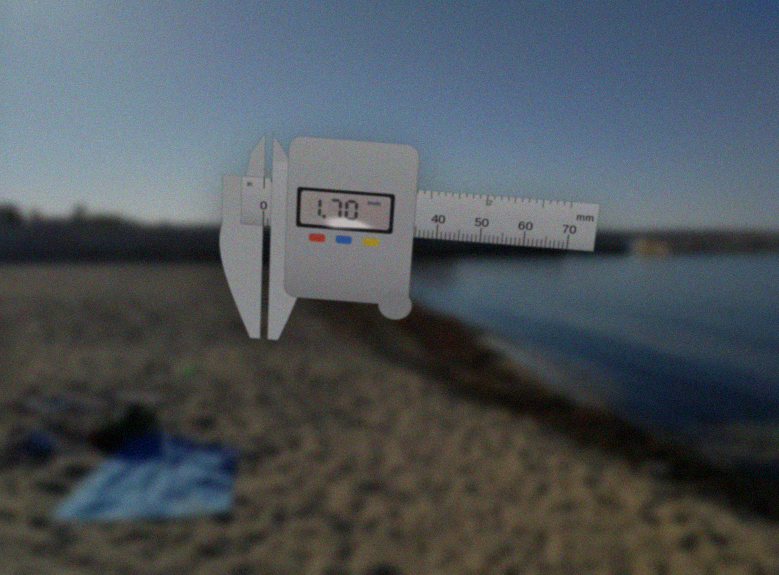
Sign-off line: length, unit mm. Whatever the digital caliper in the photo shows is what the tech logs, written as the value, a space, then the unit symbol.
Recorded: 1.70 mm
